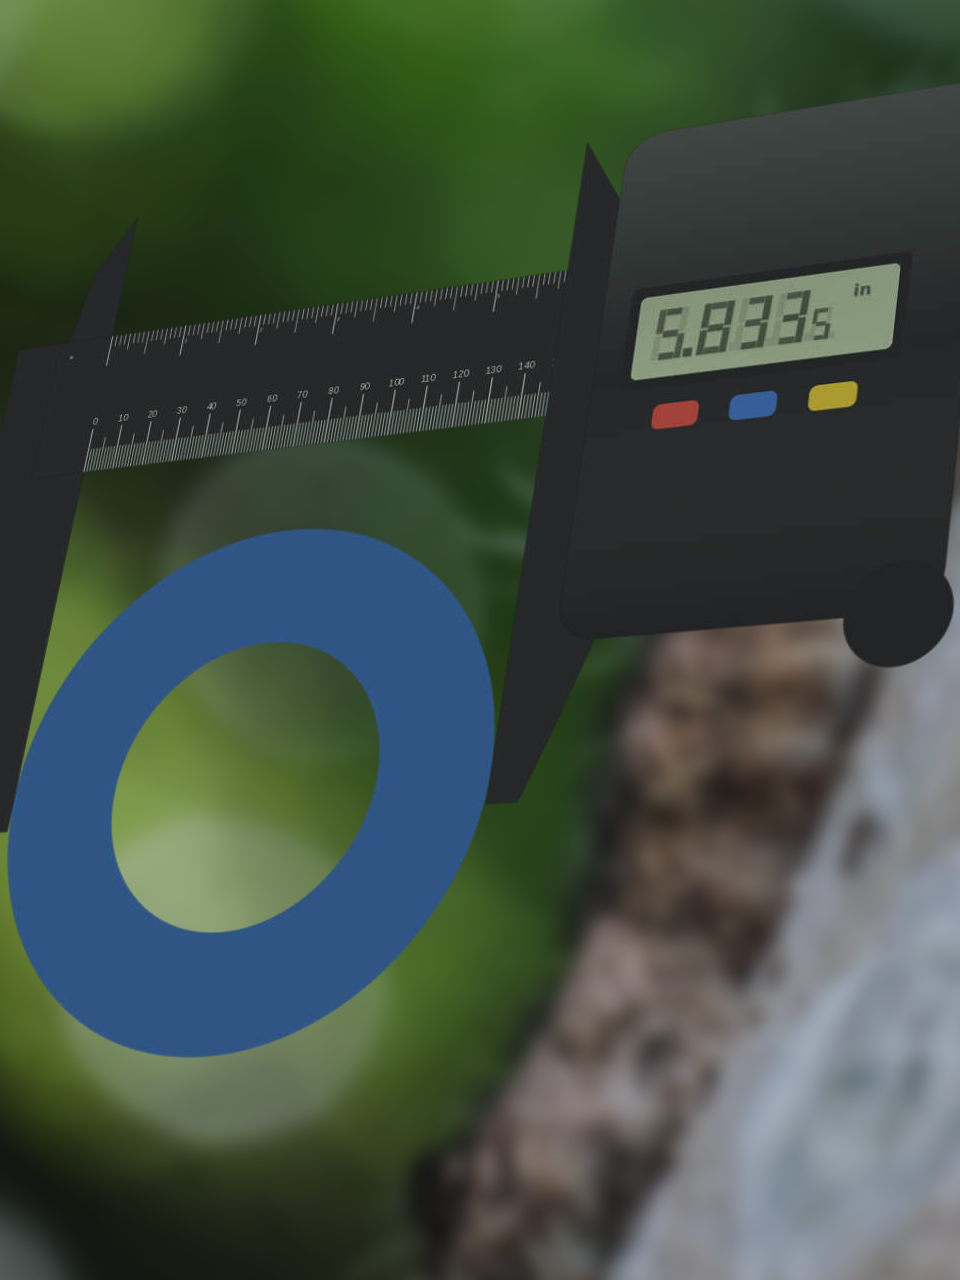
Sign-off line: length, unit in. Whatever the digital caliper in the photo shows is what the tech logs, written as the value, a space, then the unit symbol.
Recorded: 5.8335 in
